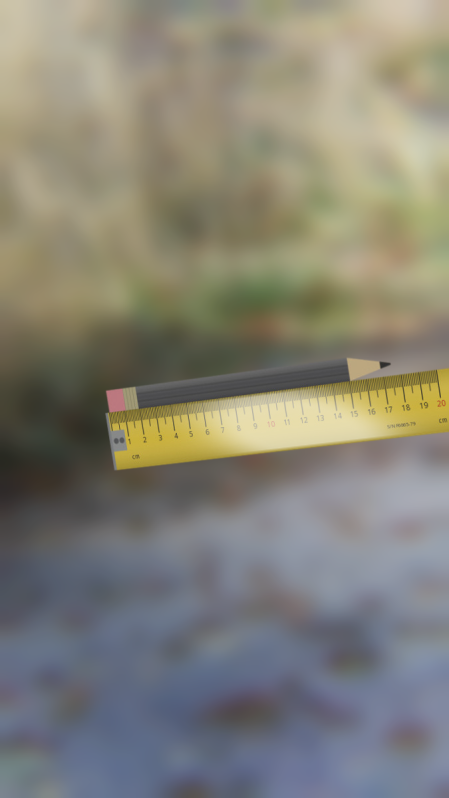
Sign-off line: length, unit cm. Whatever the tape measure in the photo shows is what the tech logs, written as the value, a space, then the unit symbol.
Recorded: 17.5 cm
